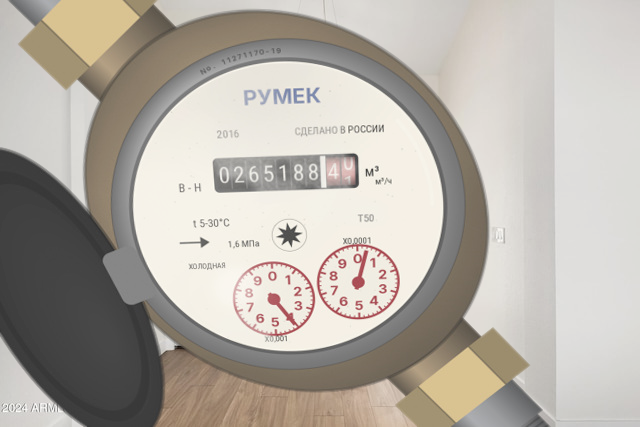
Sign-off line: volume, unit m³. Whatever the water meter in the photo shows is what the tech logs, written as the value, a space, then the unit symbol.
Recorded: 265188.4040 m³
